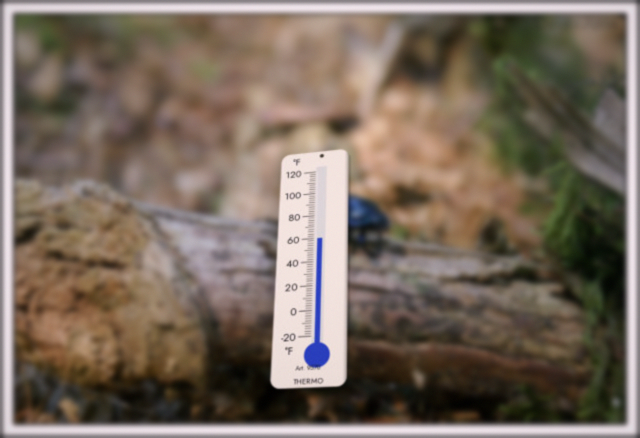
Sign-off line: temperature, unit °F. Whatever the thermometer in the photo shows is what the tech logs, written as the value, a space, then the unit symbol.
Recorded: 60 °F
